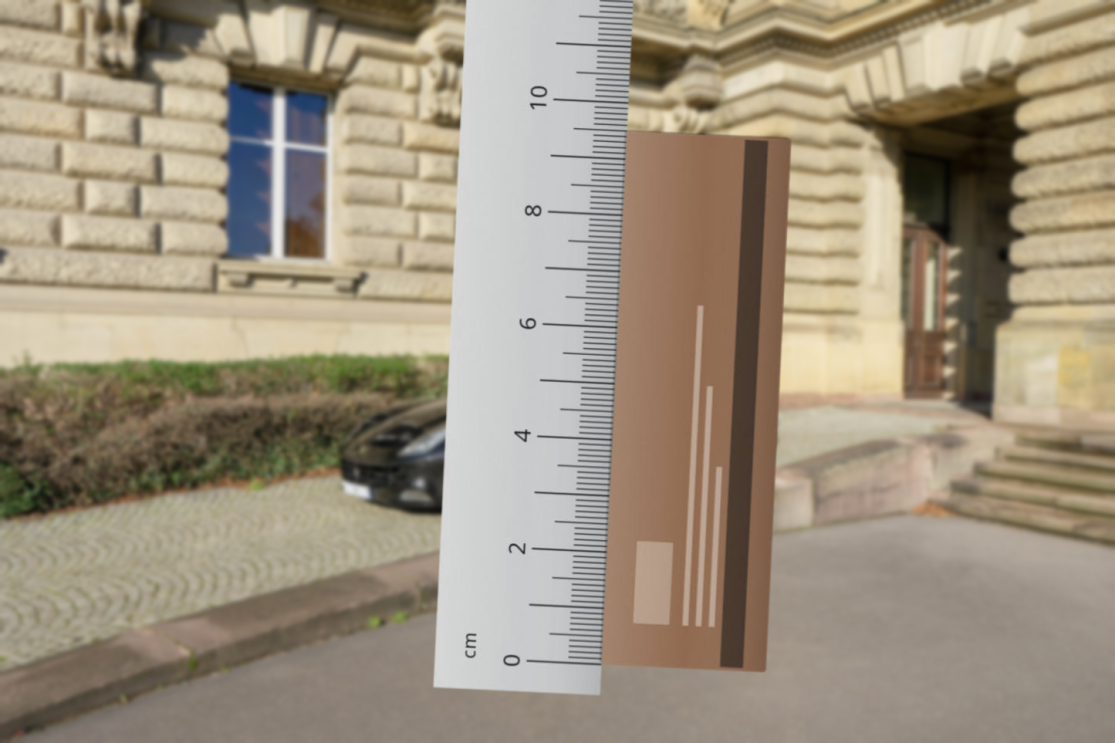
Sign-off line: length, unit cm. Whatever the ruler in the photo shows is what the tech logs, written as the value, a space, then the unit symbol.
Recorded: 9.5 cm
